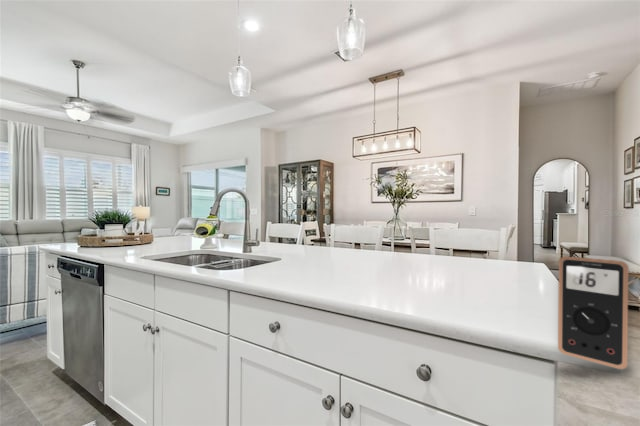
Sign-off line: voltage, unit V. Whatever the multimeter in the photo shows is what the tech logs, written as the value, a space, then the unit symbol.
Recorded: 16 V
